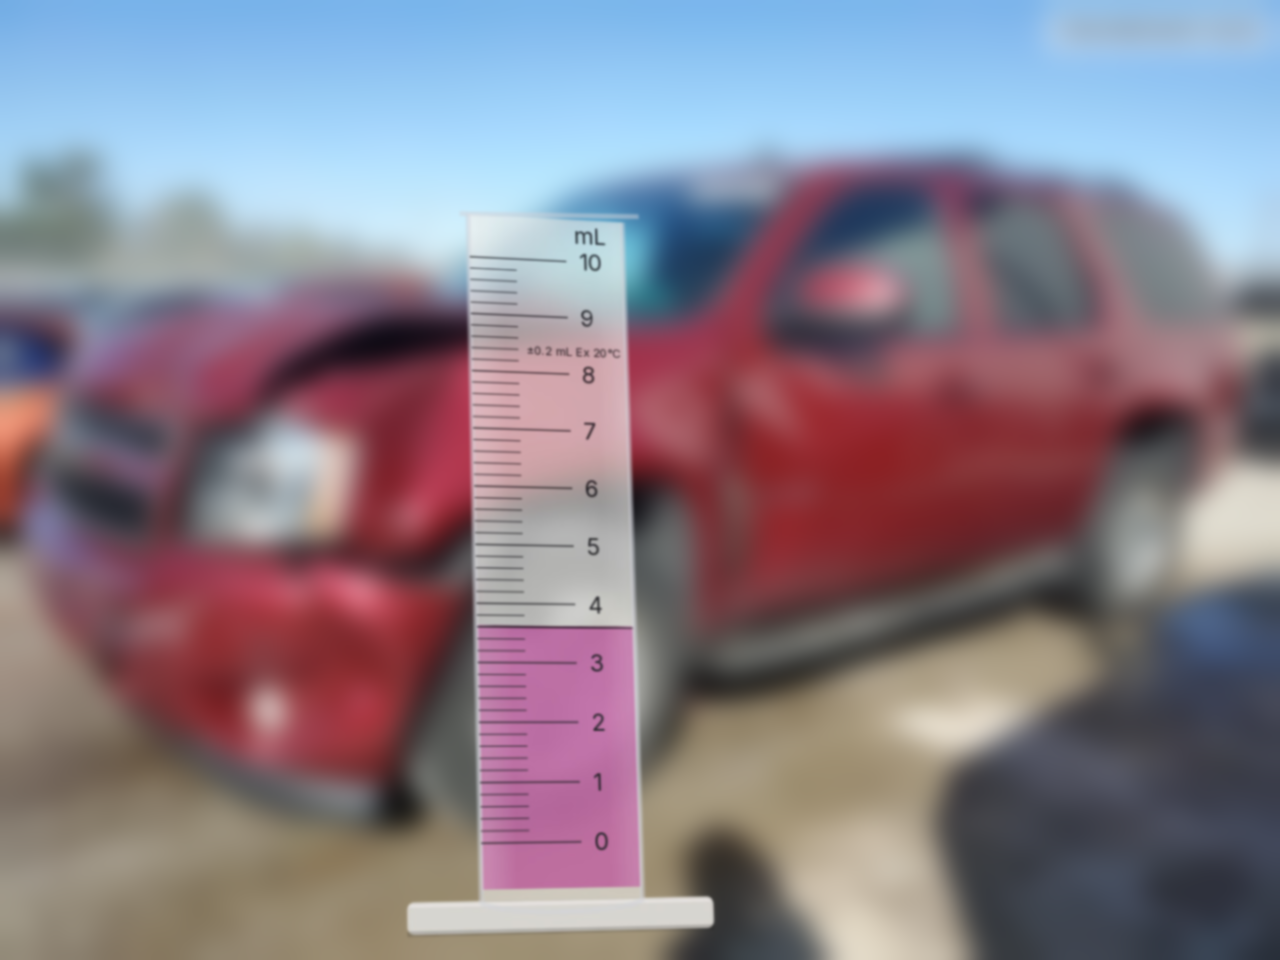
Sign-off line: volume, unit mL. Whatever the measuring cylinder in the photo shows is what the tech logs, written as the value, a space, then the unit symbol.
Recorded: 3.6 mL
